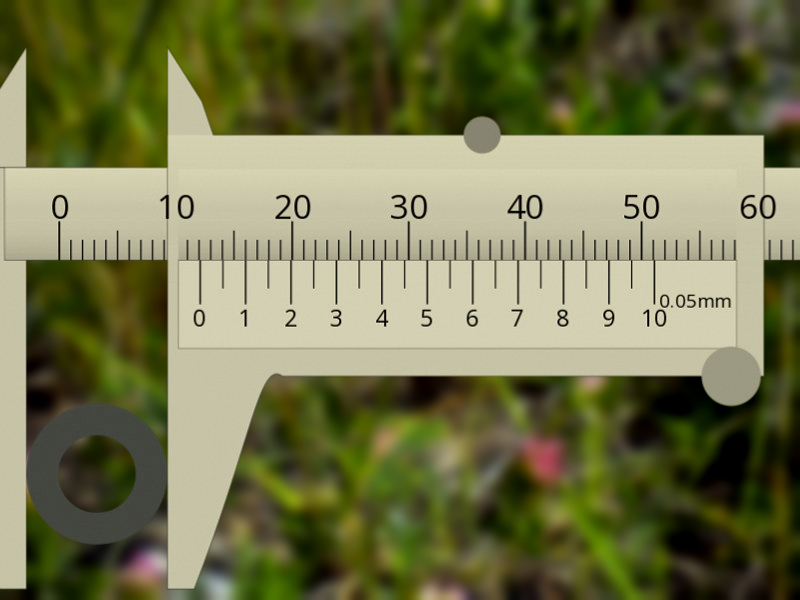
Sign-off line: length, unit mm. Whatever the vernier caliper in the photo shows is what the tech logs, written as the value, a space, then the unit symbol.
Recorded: 12.1 mm
